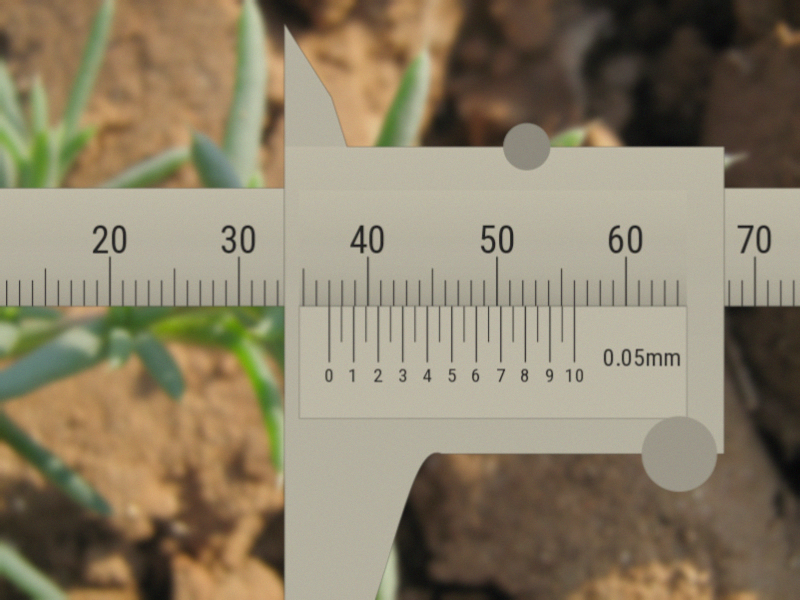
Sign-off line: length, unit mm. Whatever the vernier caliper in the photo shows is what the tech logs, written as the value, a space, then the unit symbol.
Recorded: 37.0 mm
